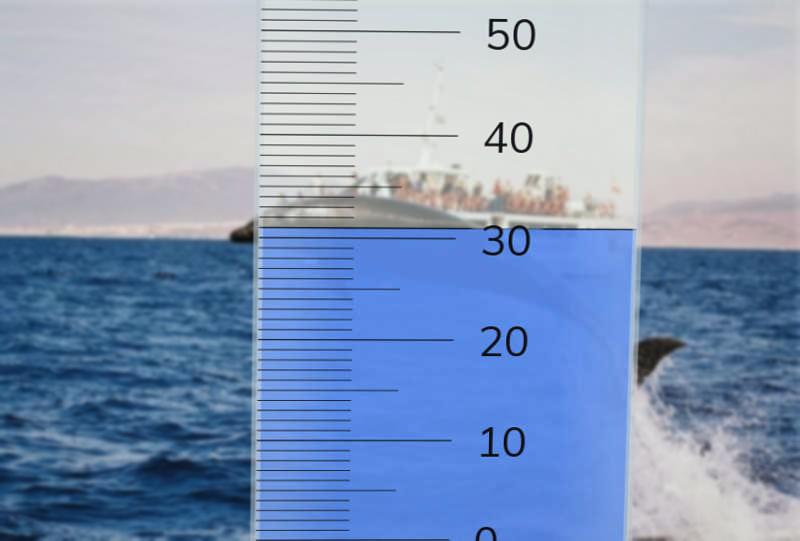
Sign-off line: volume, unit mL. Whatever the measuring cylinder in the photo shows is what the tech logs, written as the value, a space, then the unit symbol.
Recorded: 31 mL
